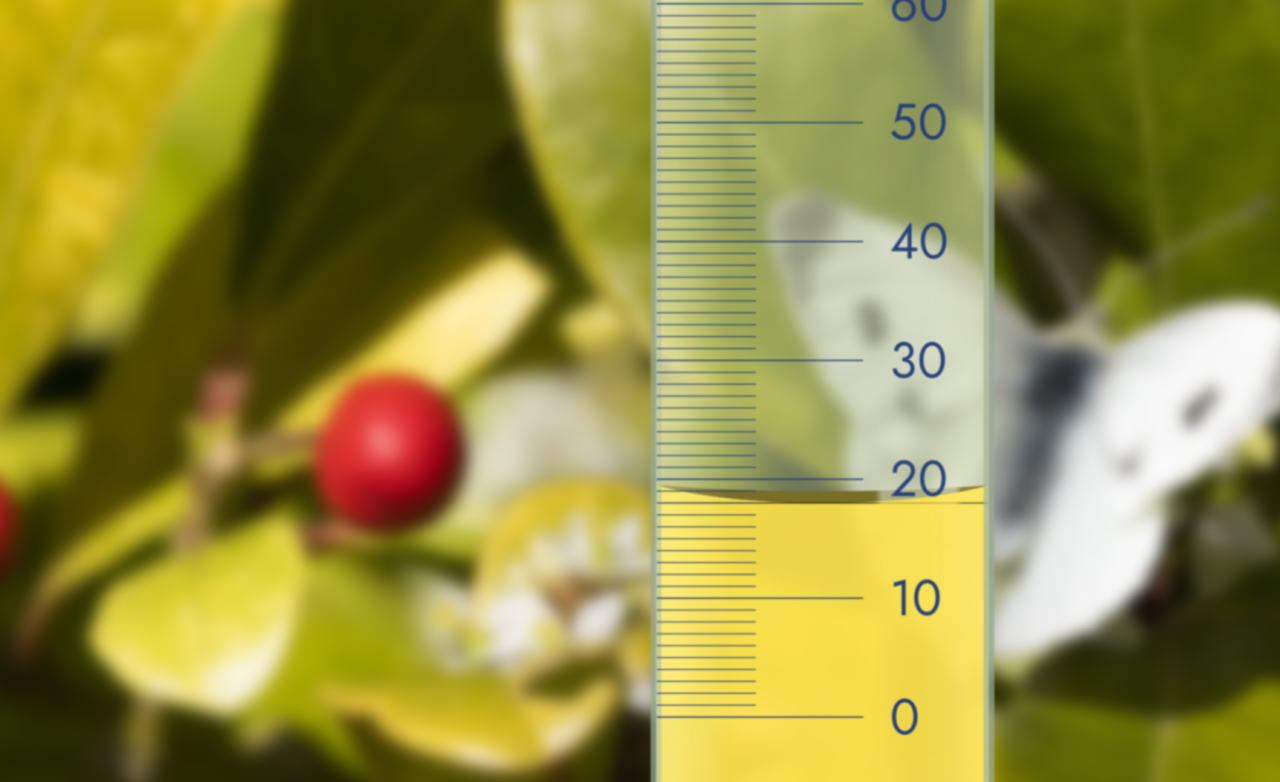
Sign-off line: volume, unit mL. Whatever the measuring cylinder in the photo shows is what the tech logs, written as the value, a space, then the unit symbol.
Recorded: 18 mL
